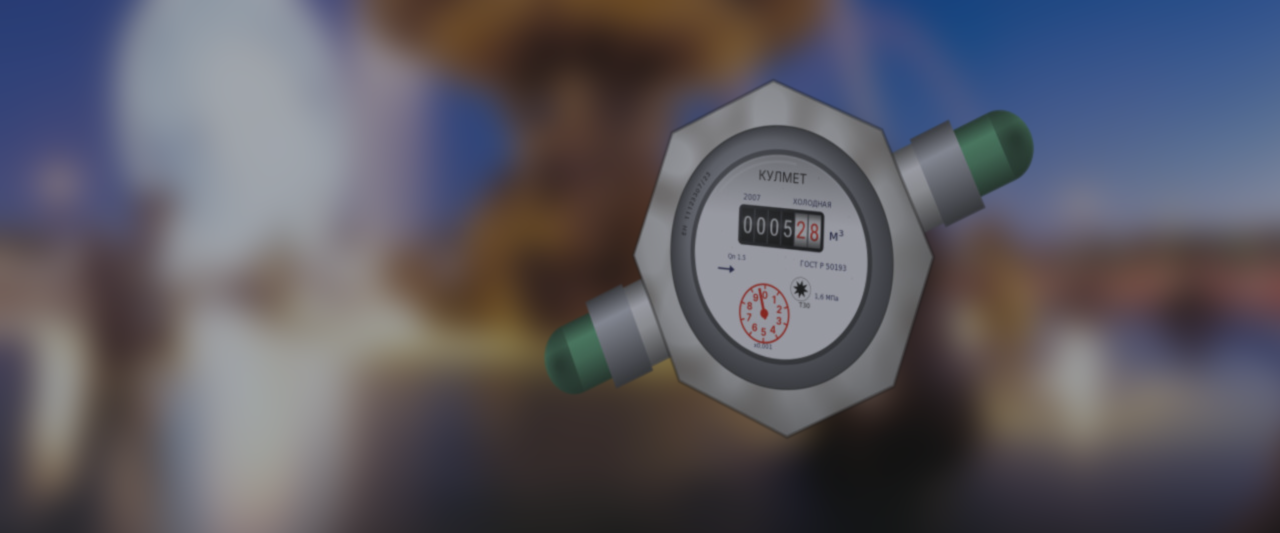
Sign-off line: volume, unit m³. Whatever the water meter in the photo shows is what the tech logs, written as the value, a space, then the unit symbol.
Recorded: 5.279 m³
